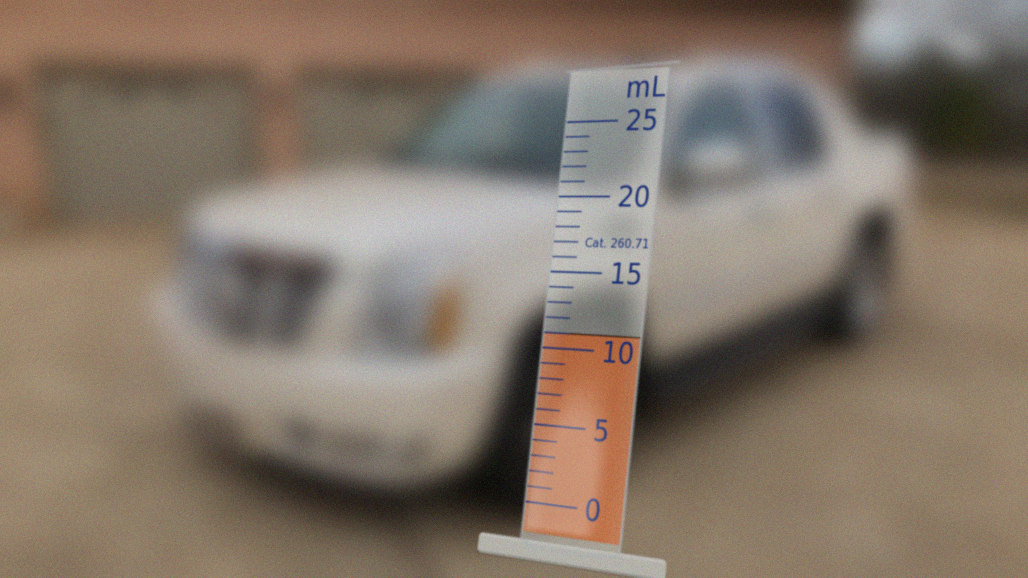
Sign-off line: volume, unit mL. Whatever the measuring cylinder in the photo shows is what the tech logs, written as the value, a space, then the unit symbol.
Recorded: 11 mL
